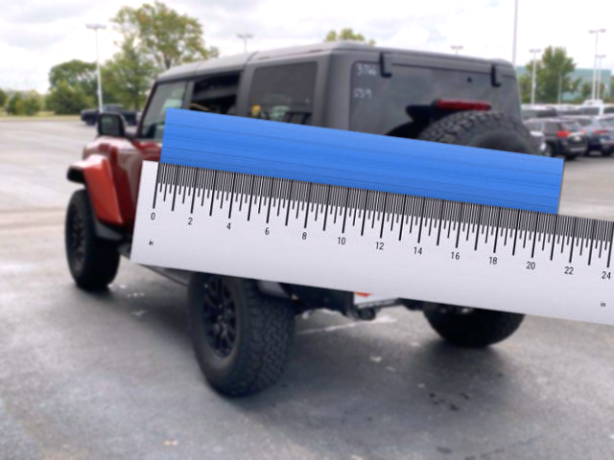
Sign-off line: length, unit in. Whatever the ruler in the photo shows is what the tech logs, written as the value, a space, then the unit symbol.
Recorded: 21 in
